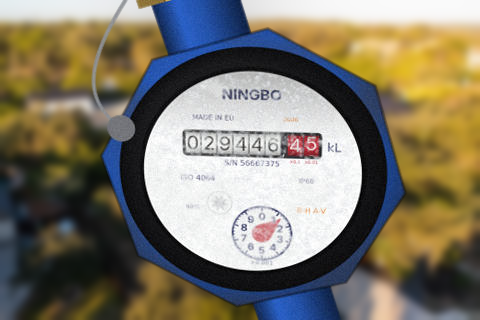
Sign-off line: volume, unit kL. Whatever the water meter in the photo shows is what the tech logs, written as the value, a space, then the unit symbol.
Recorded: 29446.451 kL
